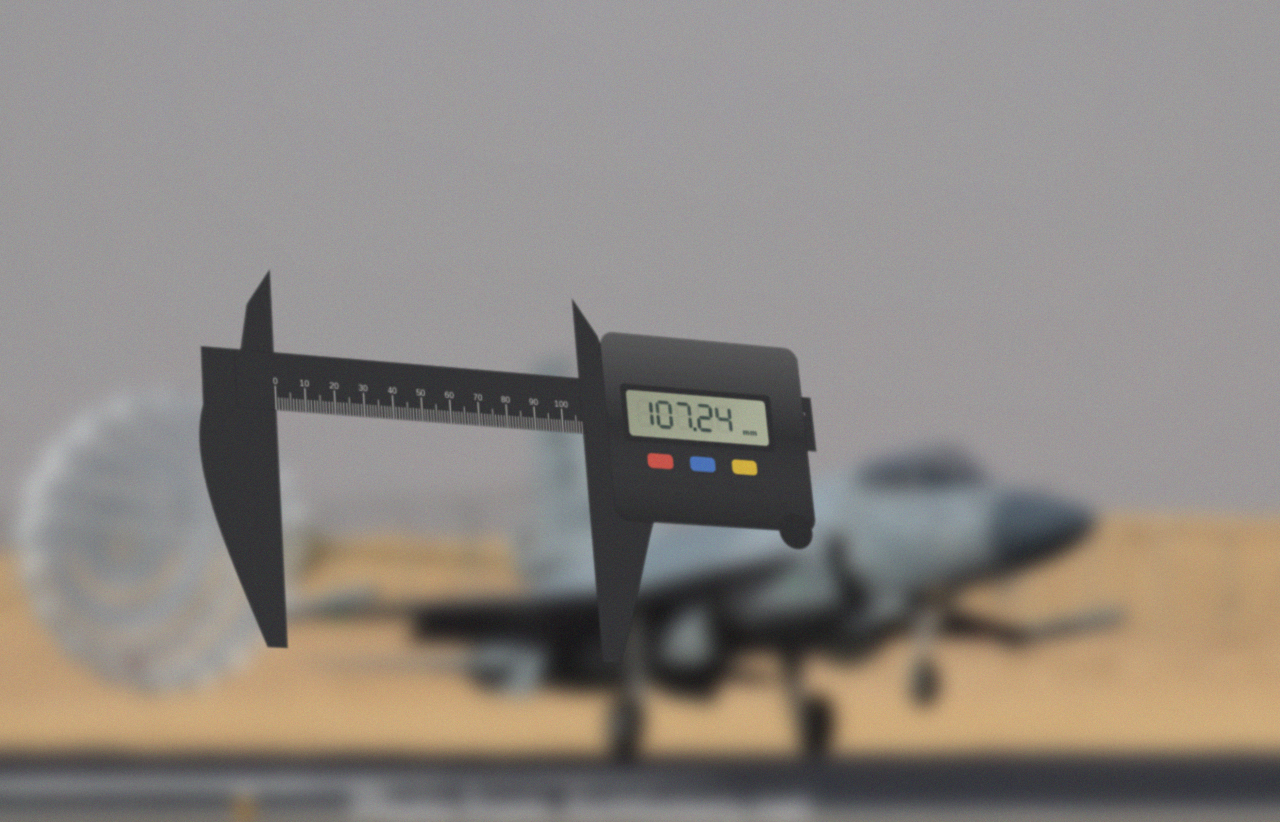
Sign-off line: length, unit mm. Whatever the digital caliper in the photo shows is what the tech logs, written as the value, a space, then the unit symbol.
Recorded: 107.24 mm
